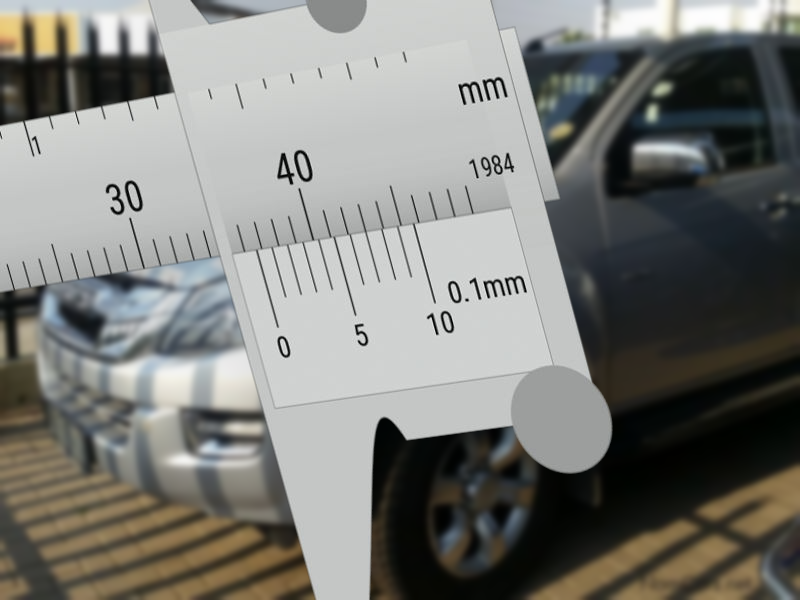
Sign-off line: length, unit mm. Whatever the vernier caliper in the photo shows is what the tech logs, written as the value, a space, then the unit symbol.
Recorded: 36.7 mm
